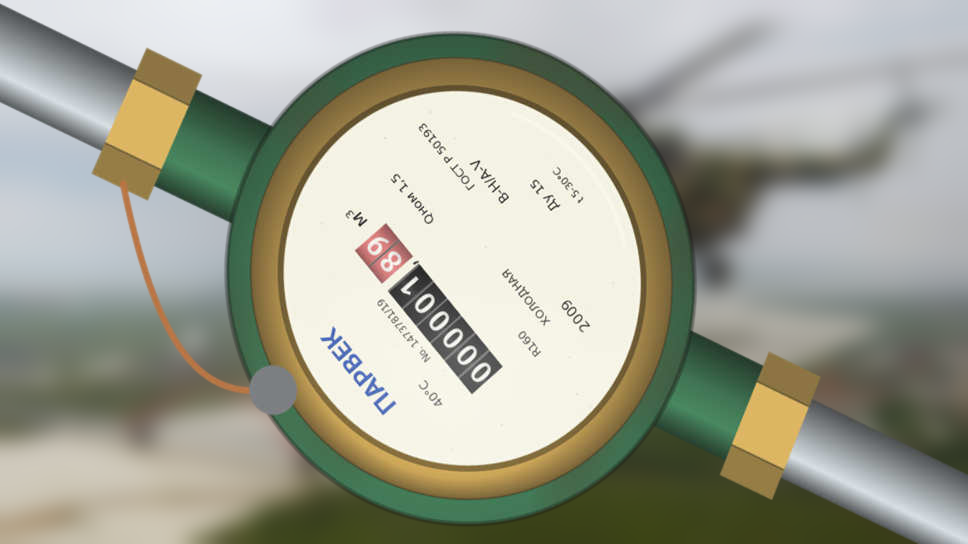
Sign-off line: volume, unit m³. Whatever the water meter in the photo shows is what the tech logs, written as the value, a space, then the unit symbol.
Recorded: 1.89 m³
